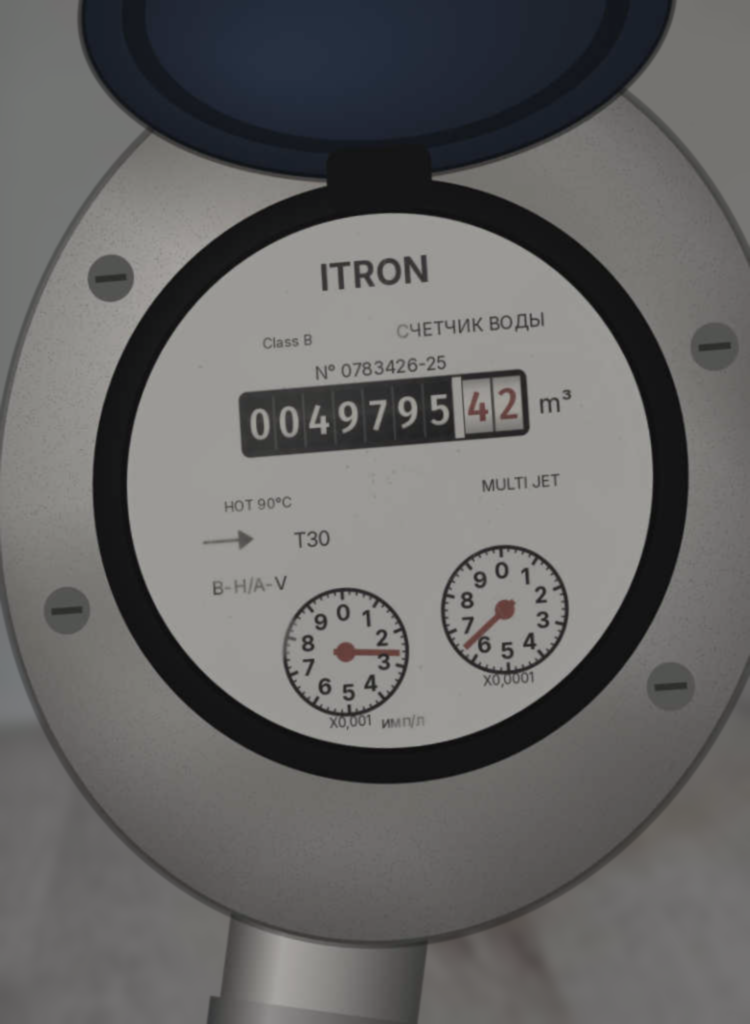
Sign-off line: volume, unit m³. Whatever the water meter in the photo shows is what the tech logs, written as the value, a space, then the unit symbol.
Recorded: 49795.4226 m³
